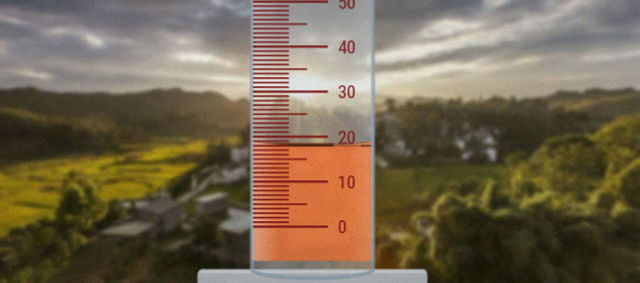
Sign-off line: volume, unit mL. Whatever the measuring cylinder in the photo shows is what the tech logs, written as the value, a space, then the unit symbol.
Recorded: 18 mL
